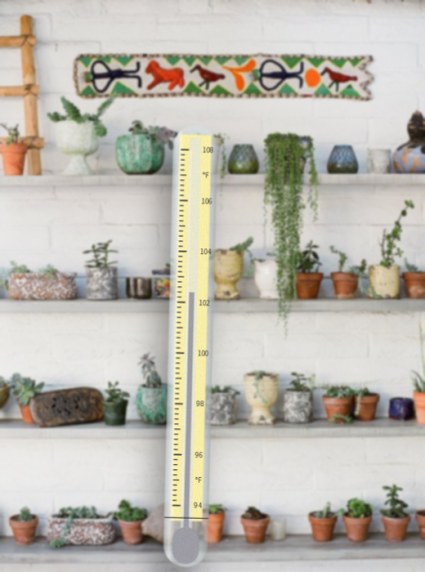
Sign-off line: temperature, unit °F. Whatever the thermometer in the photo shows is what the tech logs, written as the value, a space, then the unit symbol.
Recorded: 102.4 °F
